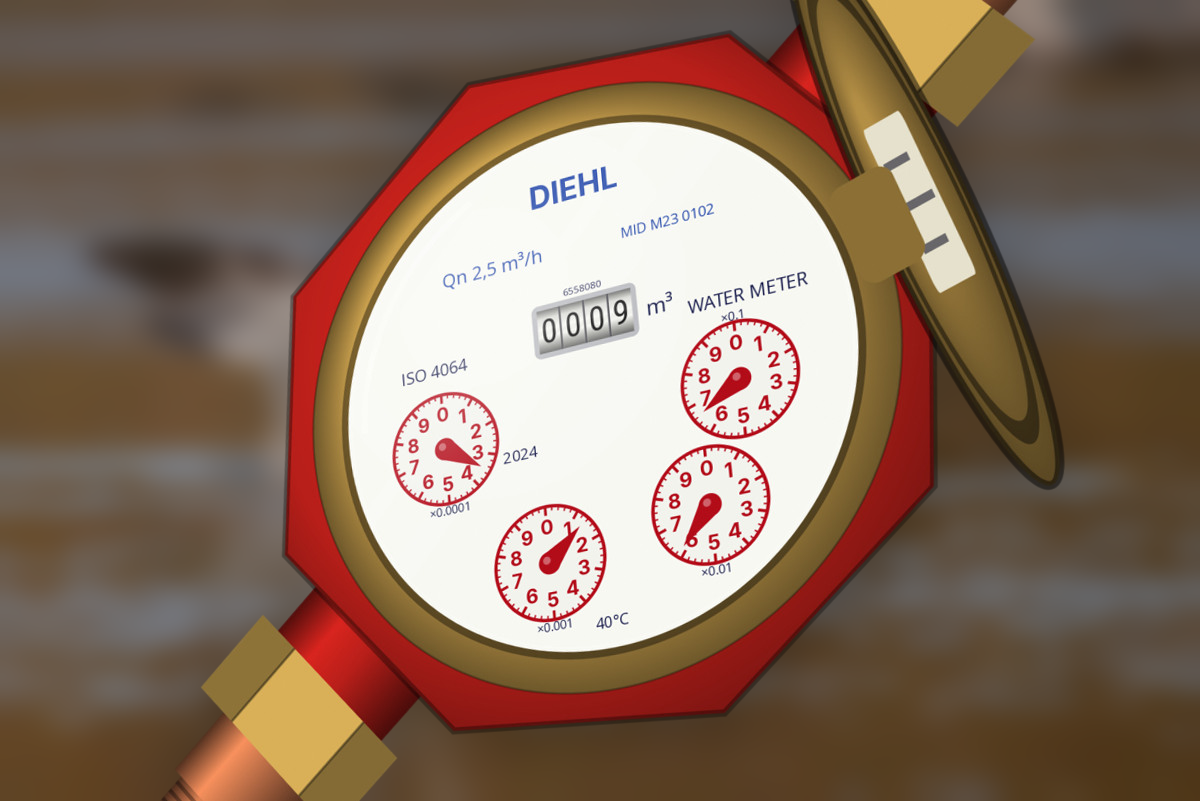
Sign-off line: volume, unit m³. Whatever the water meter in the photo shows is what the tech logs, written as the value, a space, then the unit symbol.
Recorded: 9.6613 m³
